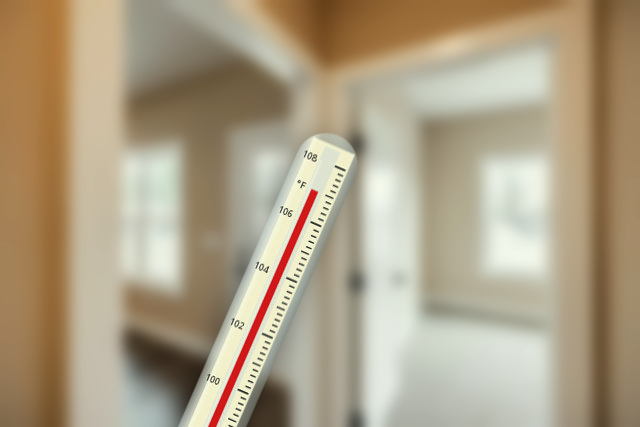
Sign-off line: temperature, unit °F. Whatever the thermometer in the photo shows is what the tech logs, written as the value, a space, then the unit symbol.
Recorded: 107 °F
